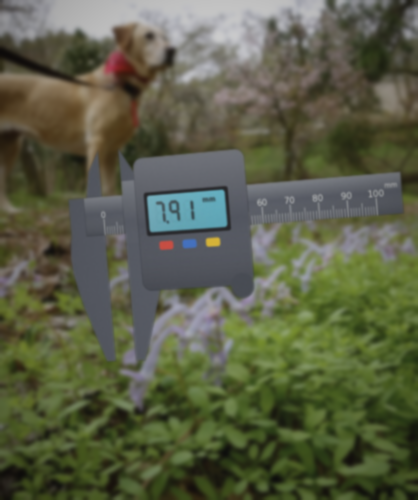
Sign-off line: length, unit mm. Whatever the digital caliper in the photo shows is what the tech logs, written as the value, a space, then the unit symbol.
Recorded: 7.91 mm
